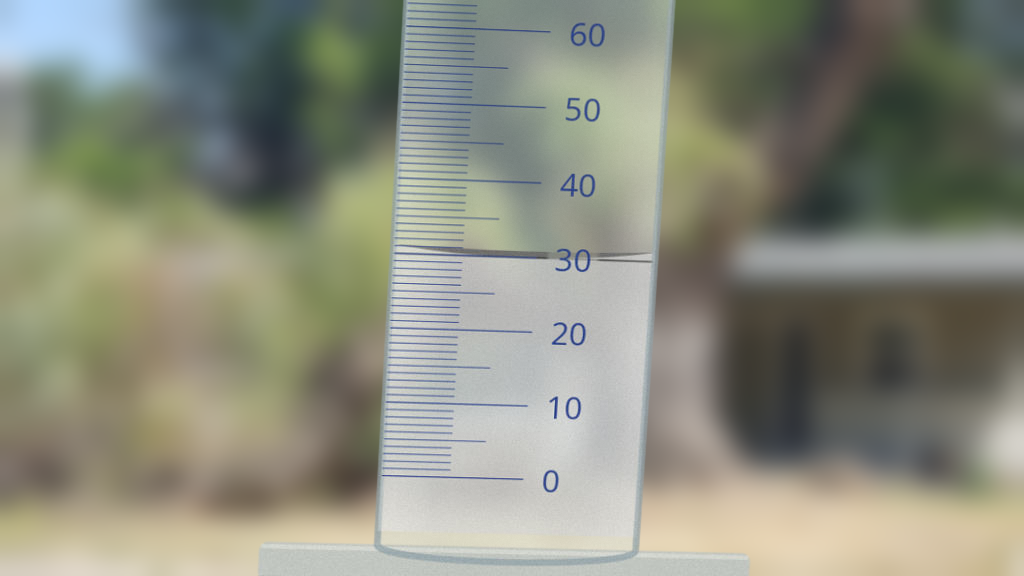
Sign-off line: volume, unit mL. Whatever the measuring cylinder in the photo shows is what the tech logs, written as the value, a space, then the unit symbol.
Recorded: 30 mL
